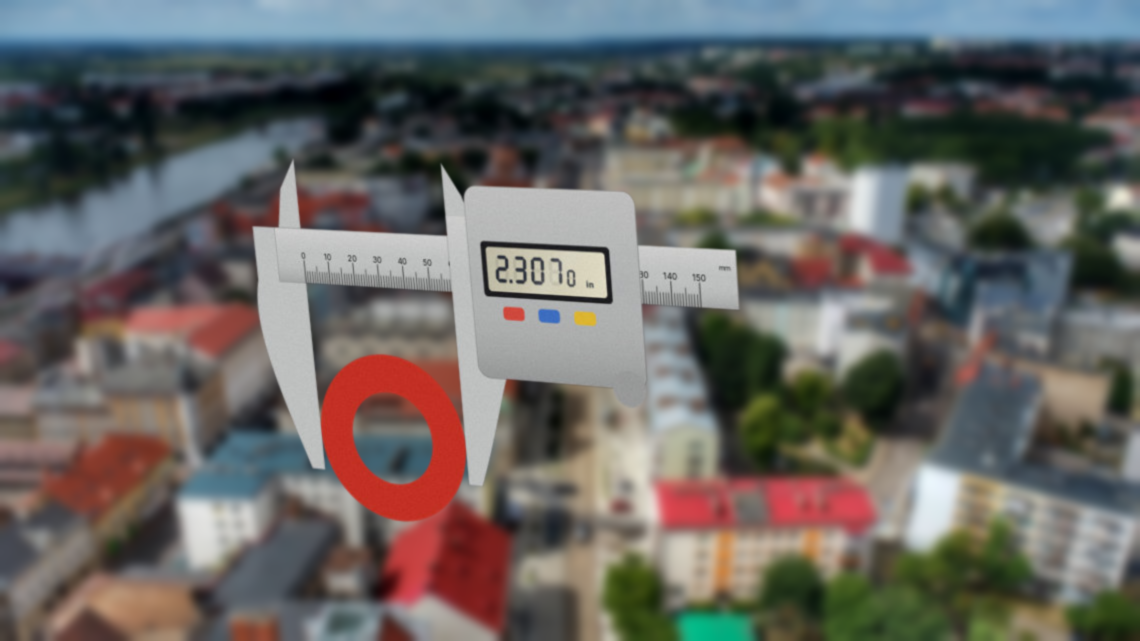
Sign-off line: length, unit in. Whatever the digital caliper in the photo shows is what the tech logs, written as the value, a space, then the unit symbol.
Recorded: 2.3070 in
